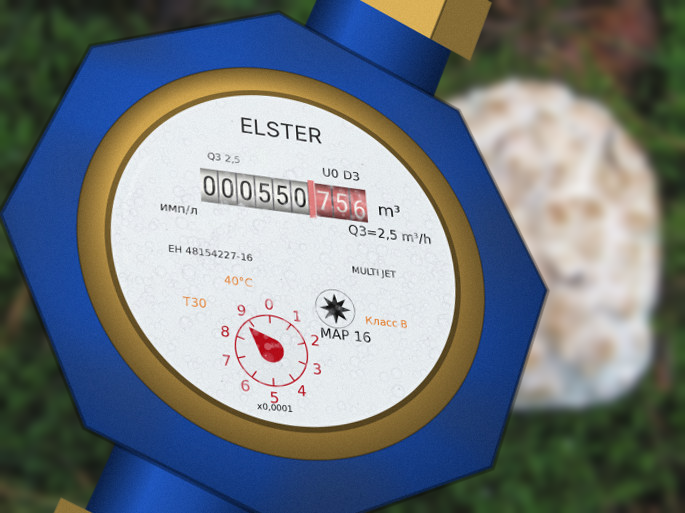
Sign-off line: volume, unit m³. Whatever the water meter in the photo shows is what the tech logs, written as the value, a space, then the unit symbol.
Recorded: 550.7558 m³
